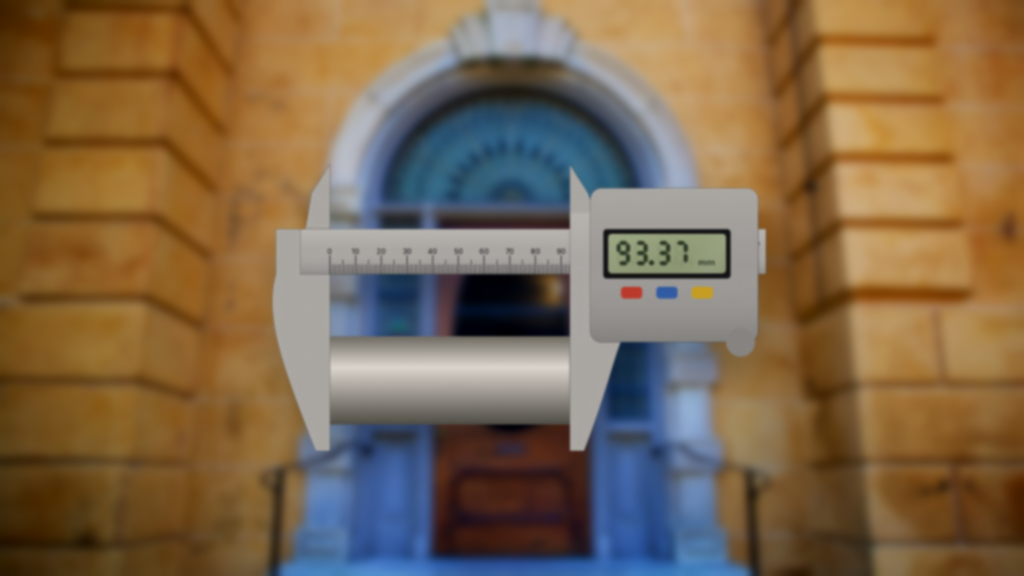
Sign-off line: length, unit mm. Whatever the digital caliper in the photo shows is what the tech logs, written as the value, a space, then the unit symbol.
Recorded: 93.37 mm
